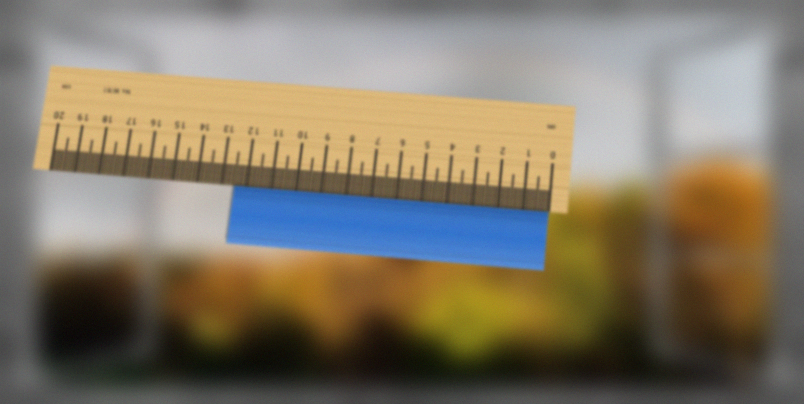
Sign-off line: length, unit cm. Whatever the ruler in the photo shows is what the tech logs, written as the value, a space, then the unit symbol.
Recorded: 12.5 cm
